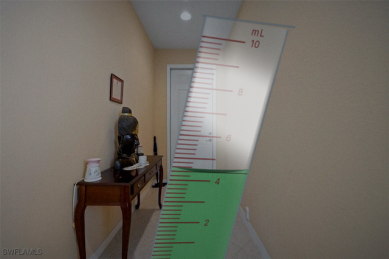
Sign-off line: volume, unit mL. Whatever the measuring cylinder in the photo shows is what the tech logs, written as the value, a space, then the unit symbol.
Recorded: 4.4 mL
